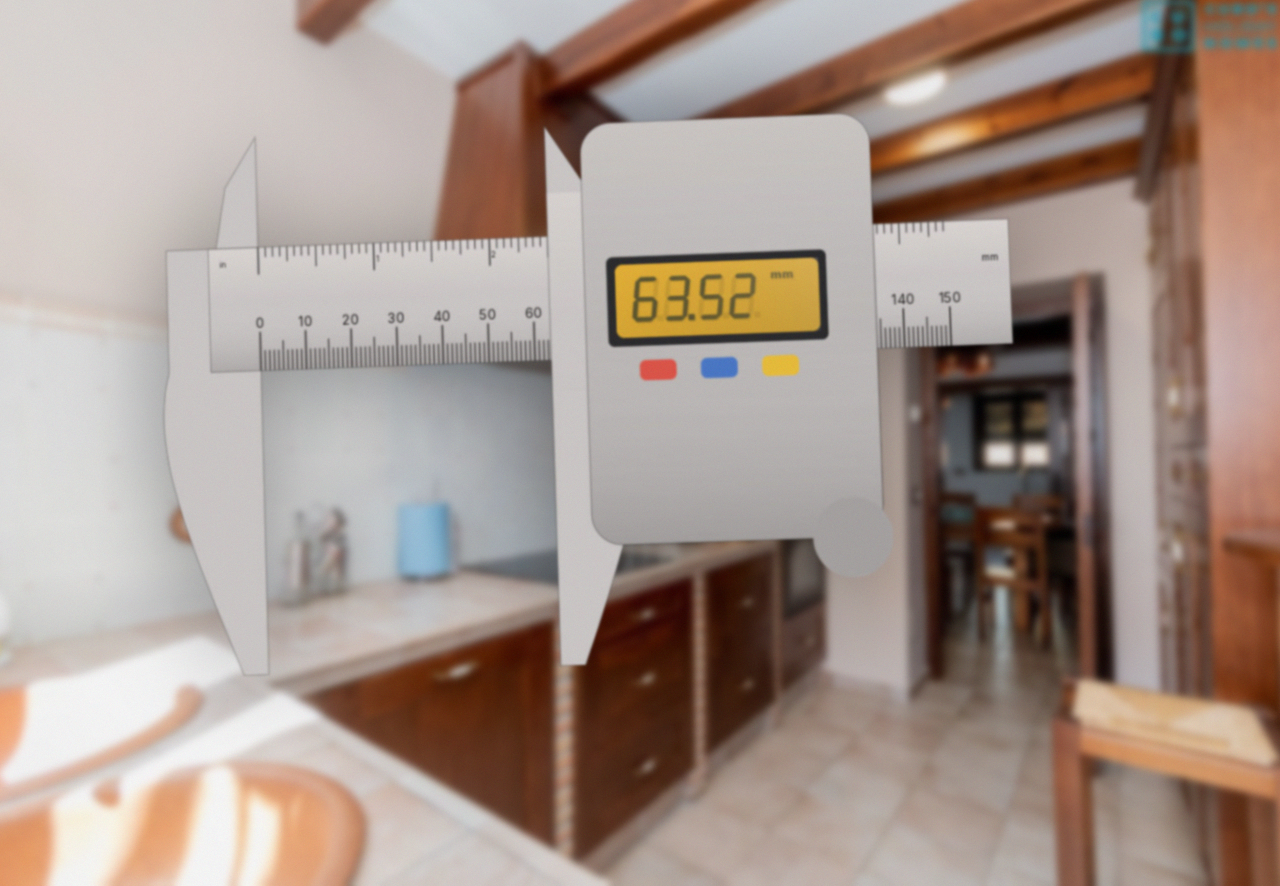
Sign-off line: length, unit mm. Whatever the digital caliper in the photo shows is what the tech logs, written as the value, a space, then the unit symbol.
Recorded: 63.52 mm
